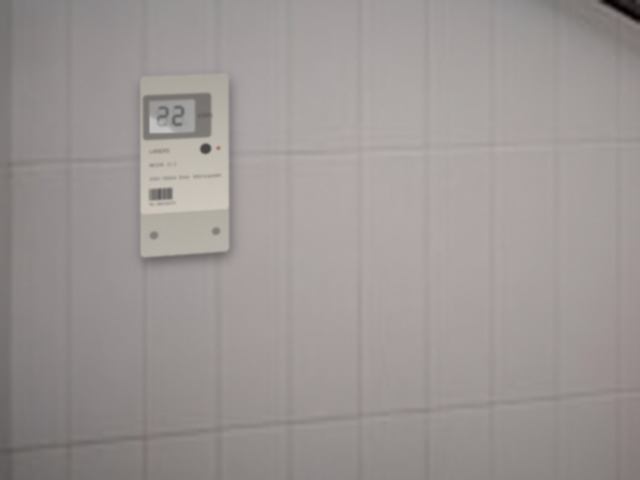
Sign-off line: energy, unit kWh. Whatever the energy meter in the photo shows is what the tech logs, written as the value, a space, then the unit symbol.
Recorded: 22 kWh
